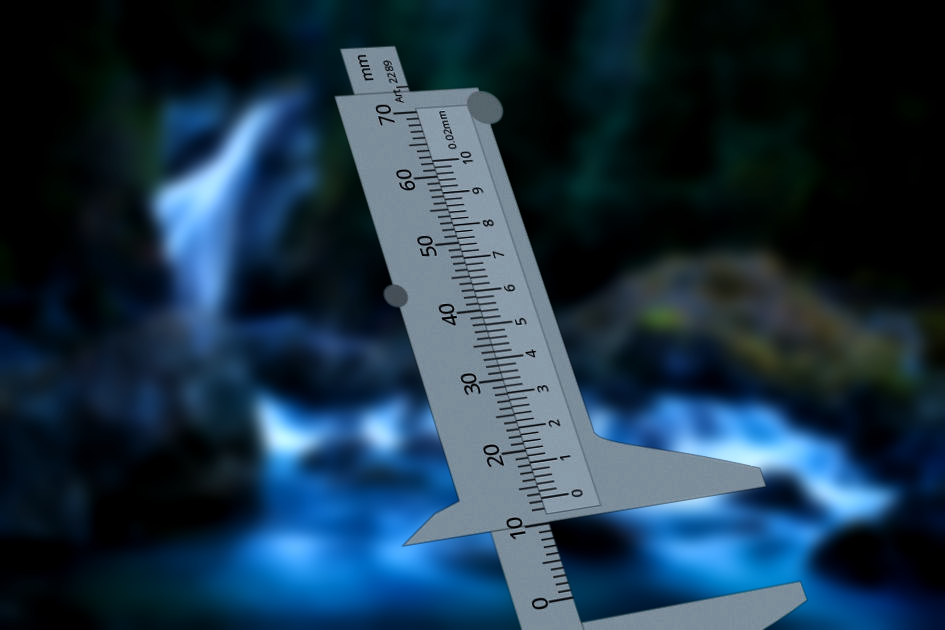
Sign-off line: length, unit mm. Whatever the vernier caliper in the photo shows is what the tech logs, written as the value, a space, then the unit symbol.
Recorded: 13.4 mm
